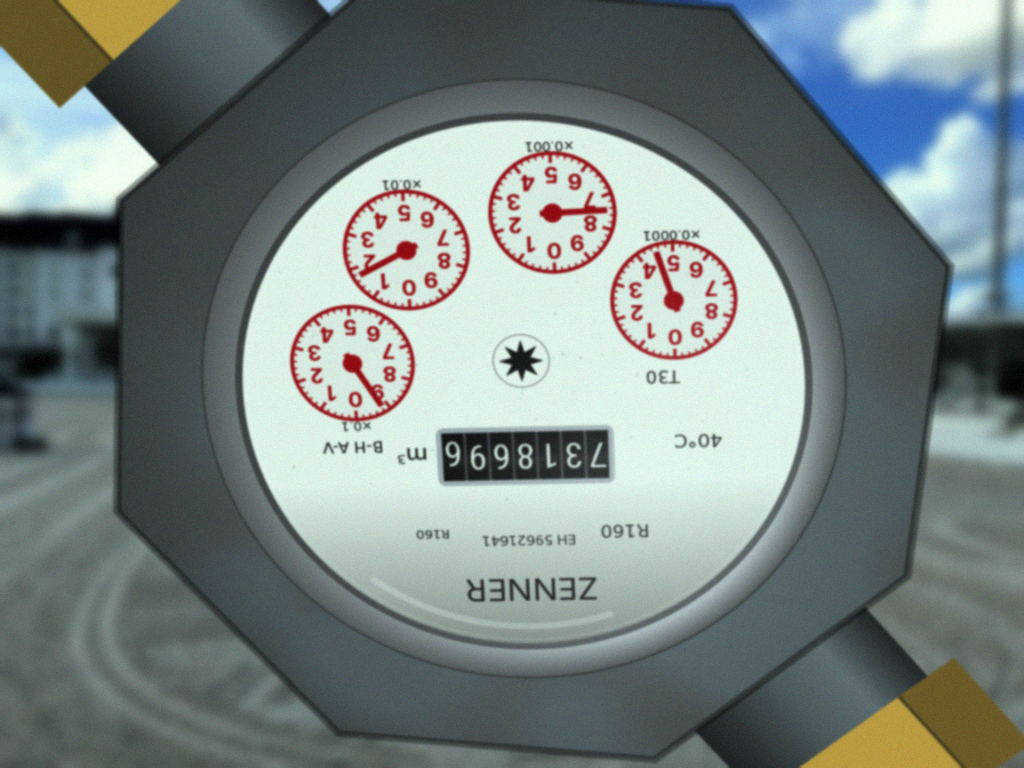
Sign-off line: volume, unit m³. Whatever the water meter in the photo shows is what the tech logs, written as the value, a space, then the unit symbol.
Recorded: 7318695.9174 m³
